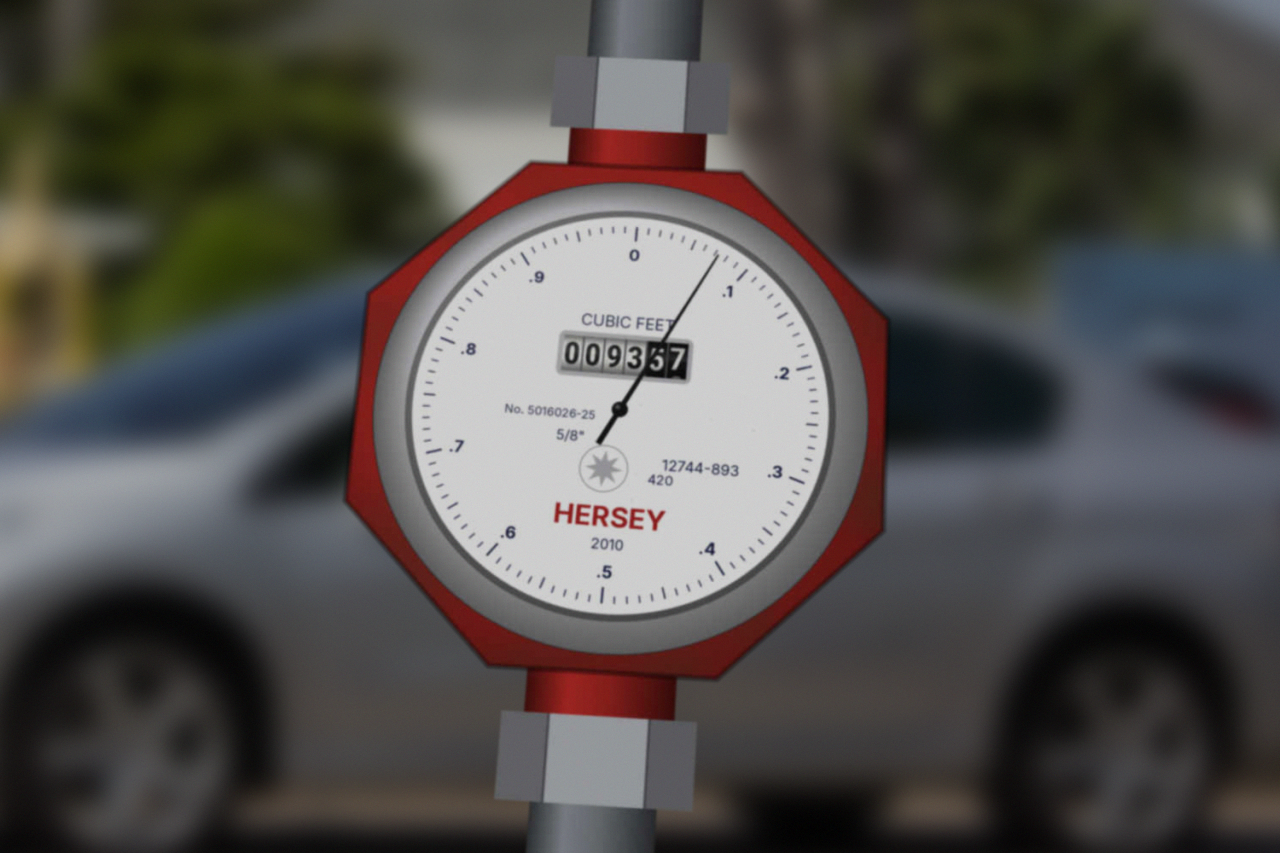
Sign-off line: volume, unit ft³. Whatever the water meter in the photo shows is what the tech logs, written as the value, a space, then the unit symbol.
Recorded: 9357.07 ft³
